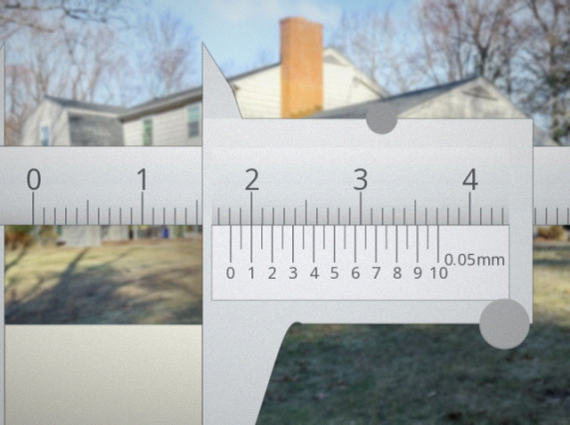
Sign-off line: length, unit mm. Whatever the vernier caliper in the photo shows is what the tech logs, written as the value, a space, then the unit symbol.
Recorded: 18.1 mm
